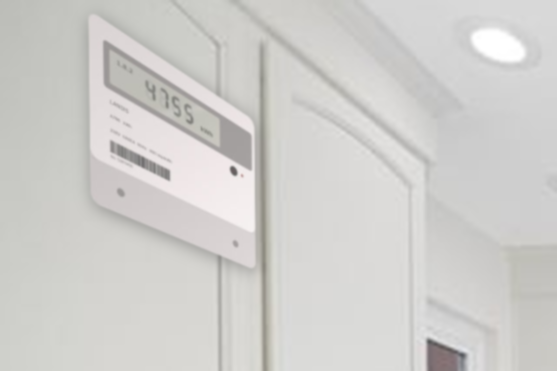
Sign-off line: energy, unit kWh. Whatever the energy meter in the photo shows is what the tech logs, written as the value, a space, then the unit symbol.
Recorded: 4755 kWh
